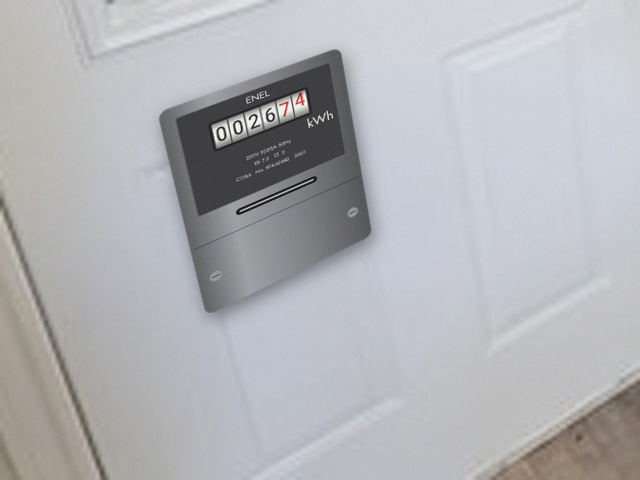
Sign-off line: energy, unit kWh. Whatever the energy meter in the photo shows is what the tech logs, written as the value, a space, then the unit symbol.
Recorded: 26.74 kWh
